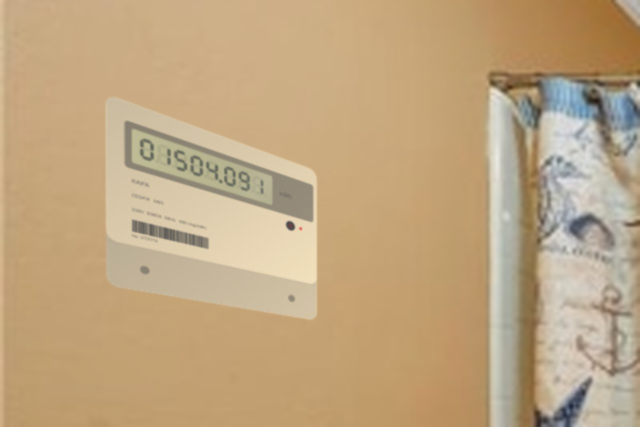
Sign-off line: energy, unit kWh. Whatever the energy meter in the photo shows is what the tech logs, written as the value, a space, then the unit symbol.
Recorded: 1504.091 kWh
